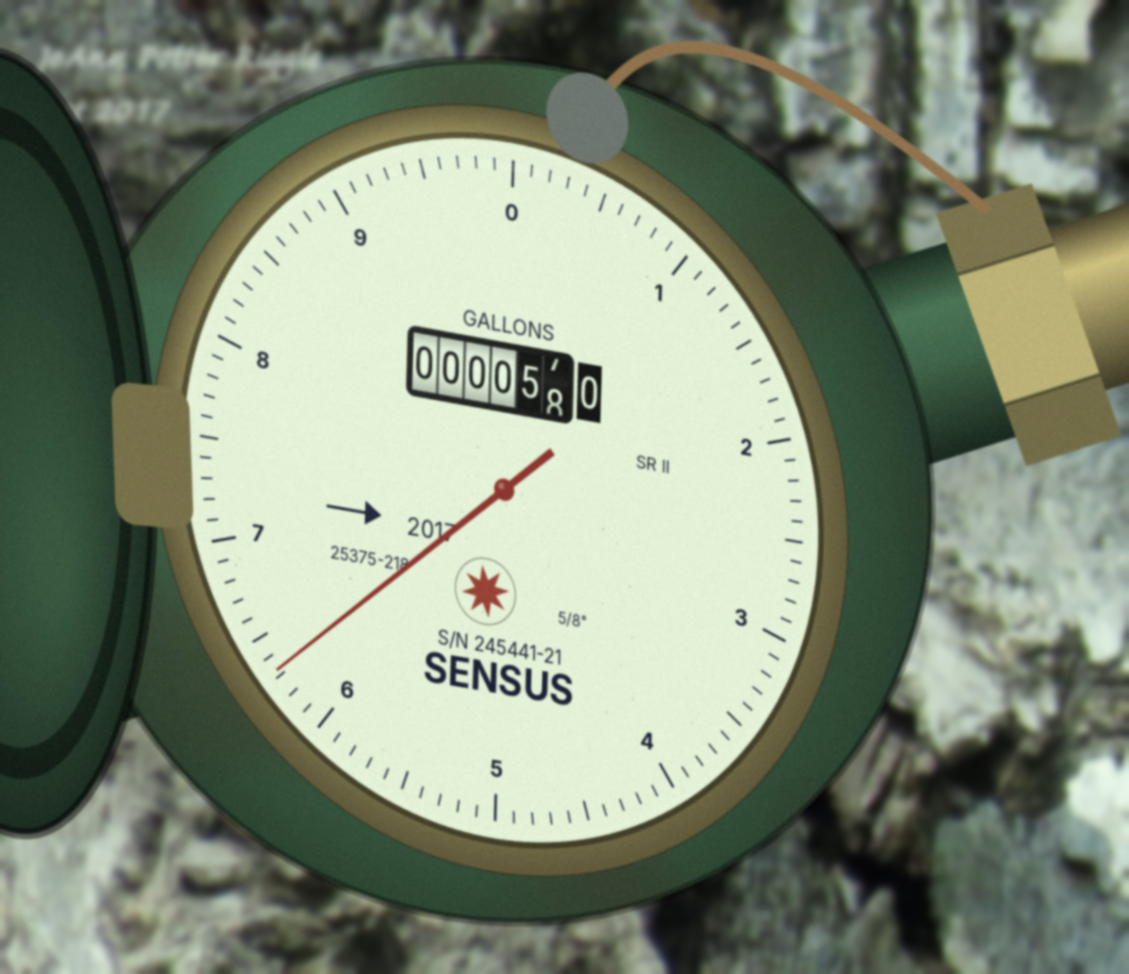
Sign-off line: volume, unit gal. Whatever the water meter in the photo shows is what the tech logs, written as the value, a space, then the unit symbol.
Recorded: 576.3 gal
